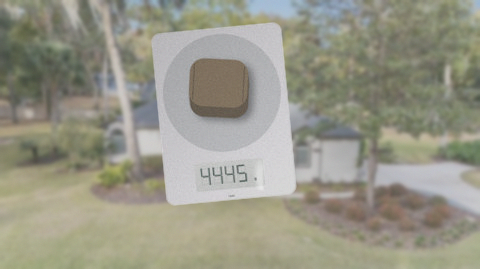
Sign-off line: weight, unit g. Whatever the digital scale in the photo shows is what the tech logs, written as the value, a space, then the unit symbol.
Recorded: 4445 g
